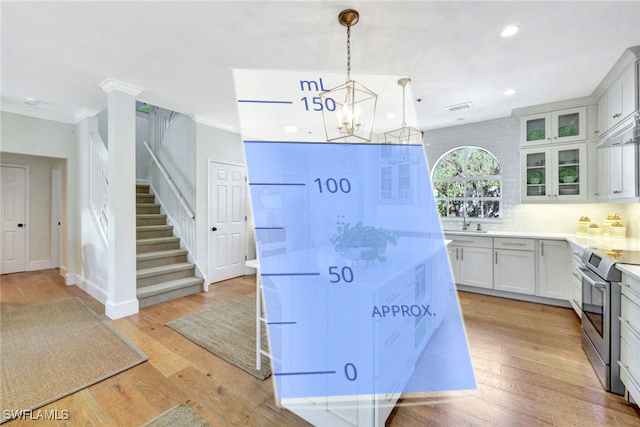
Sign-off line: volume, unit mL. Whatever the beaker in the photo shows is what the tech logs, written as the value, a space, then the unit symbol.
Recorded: 125 mL
